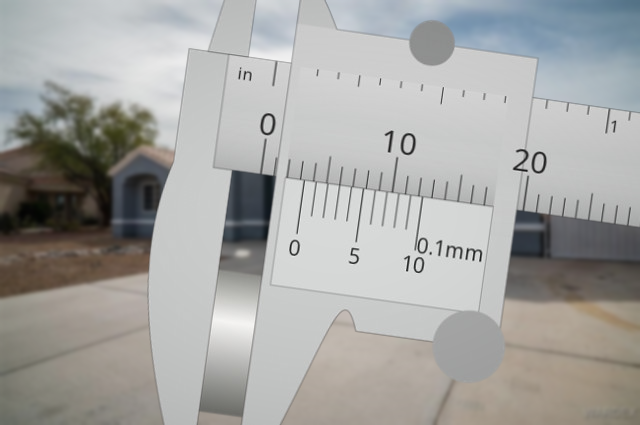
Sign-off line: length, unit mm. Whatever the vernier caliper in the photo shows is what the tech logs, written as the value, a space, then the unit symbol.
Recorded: 3.3 mm
